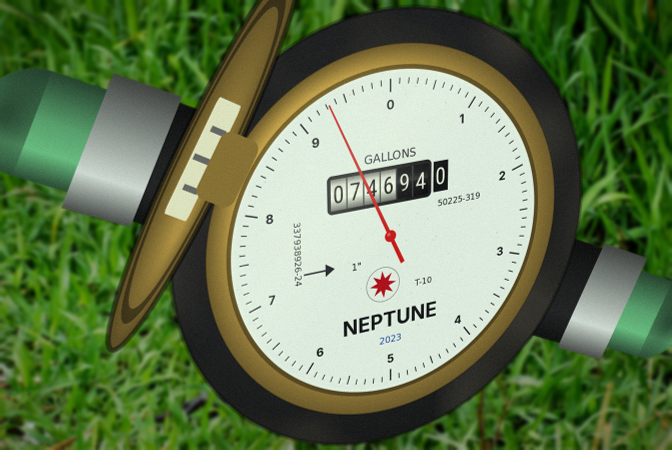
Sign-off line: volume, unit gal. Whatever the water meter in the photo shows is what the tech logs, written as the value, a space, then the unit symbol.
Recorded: 746939.3 gal
